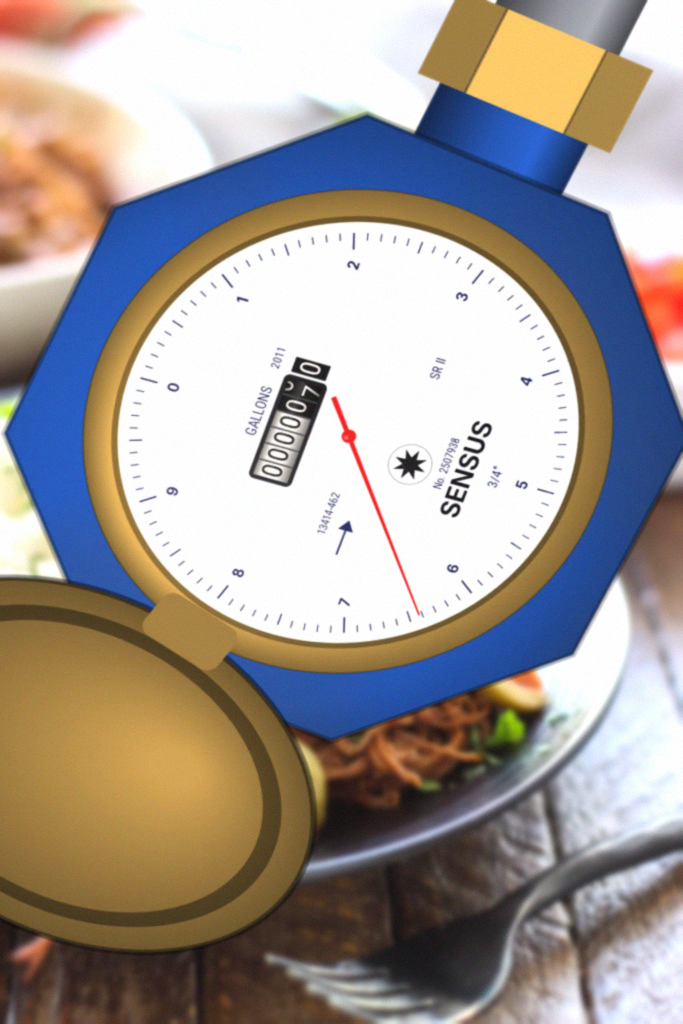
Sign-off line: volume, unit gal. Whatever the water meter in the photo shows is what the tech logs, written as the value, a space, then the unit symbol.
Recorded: 66.4 gal
